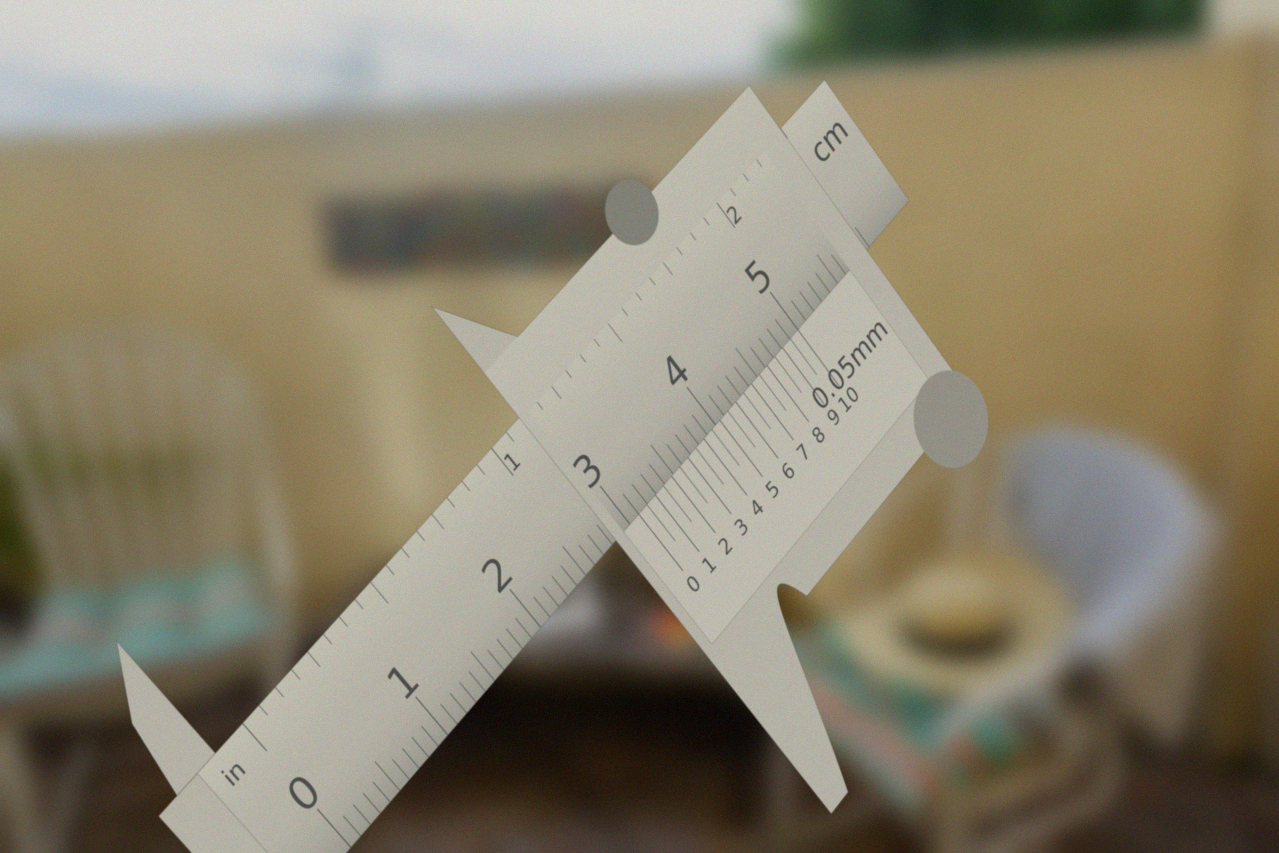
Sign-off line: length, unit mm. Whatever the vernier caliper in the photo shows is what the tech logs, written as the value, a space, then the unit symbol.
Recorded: 31.0 mm
